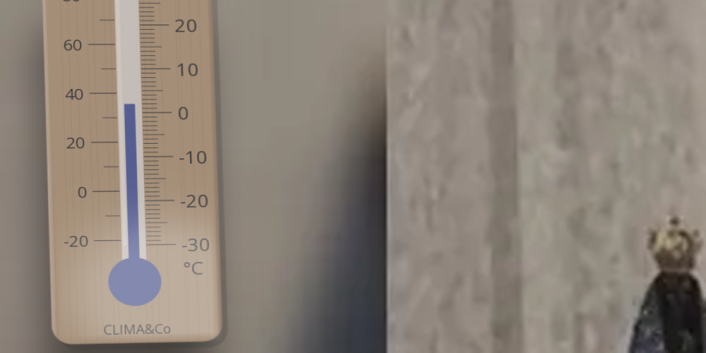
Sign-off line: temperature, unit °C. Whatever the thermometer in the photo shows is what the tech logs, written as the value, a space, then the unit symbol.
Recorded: 2 °C
